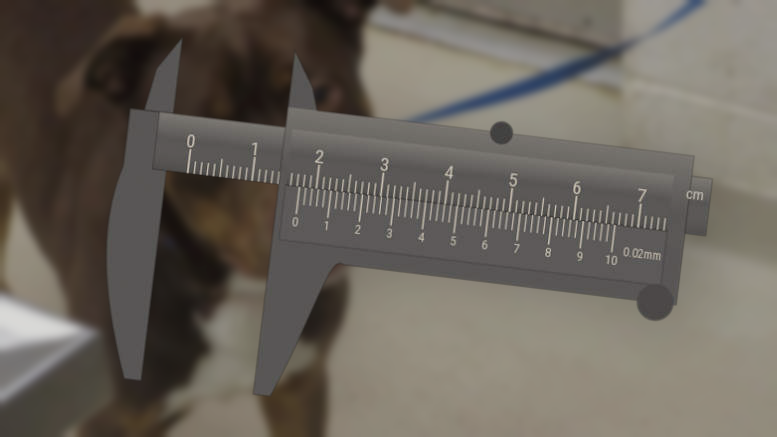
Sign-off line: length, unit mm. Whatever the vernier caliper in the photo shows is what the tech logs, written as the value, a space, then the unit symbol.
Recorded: 17.4 mm
